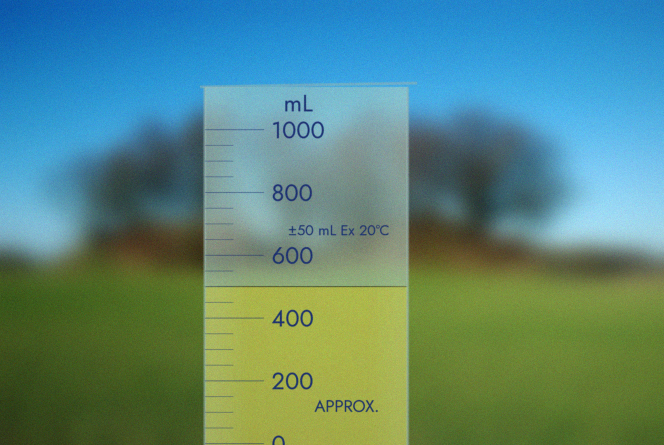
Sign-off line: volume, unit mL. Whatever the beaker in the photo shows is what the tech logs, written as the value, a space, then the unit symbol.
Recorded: 500 mL
